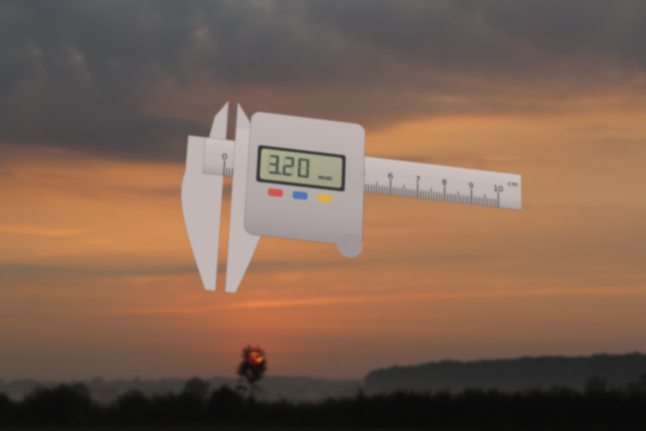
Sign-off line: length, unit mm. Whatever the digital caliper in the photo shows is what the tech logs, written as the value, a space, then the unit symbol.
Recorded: 3.20 mm
